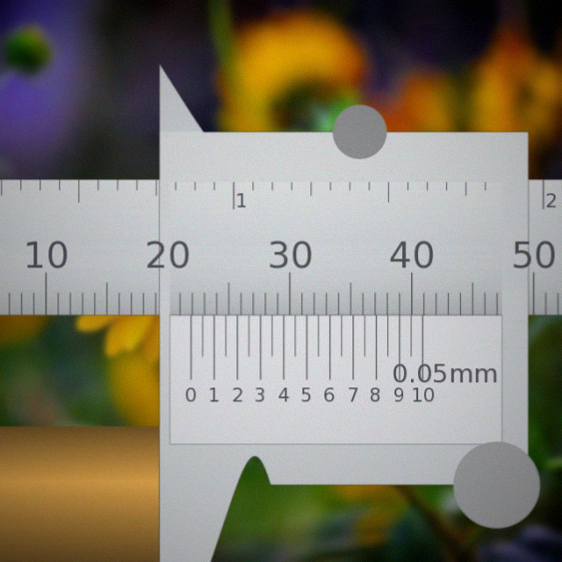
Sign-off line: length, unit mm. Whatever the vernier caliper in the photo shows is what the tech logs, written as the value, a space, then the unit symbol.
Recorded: 21.9 mm
